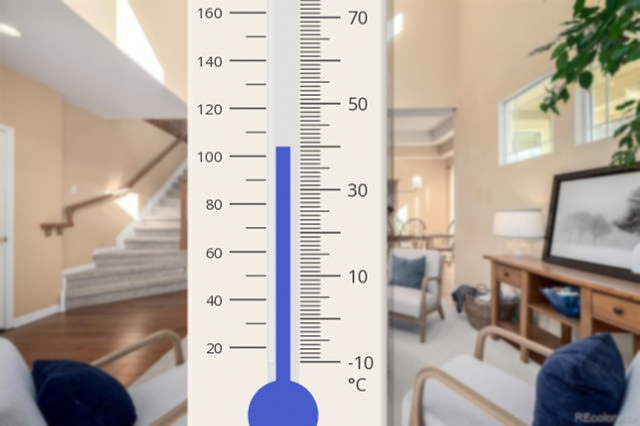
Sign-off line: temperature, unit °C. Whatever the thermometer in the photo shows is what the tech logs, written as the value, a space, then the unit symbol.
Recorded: 40 °C
